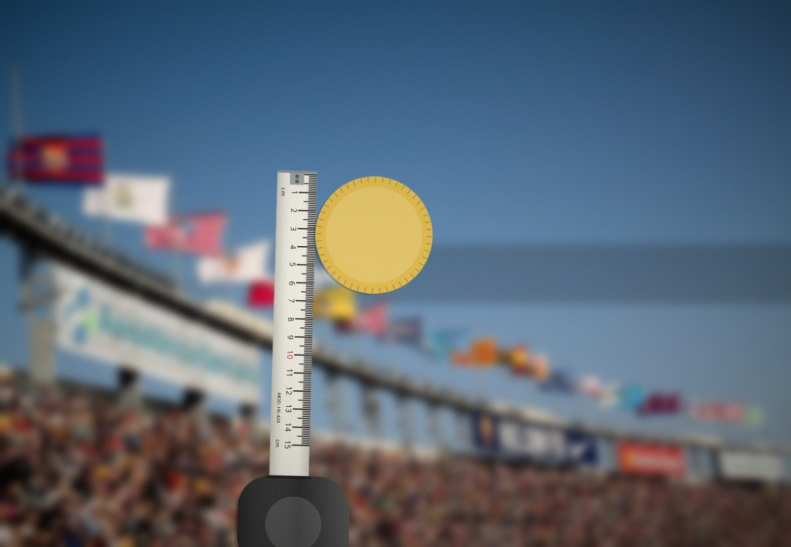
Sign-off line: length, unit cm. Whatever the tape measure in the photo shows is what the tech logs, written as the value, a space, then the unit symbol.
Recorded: 6.5 cm
